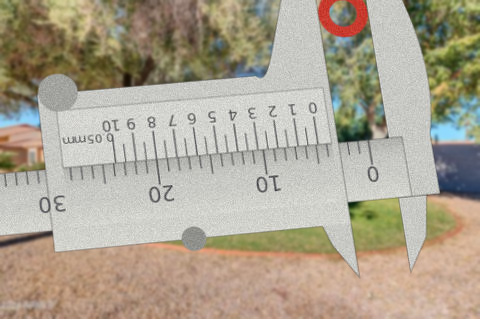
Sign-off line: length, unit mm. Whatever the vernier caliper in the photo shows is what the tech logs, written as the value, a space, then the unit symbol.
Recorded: 4.8 mm
